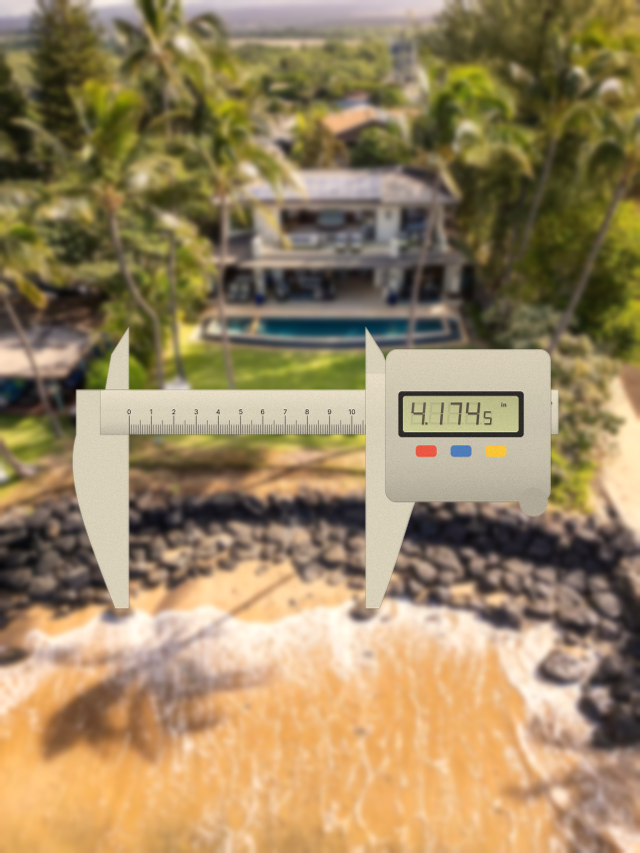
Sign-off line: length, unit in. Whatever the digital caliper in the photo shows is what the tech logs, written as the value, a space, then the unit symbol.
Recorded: 4.1745 in
